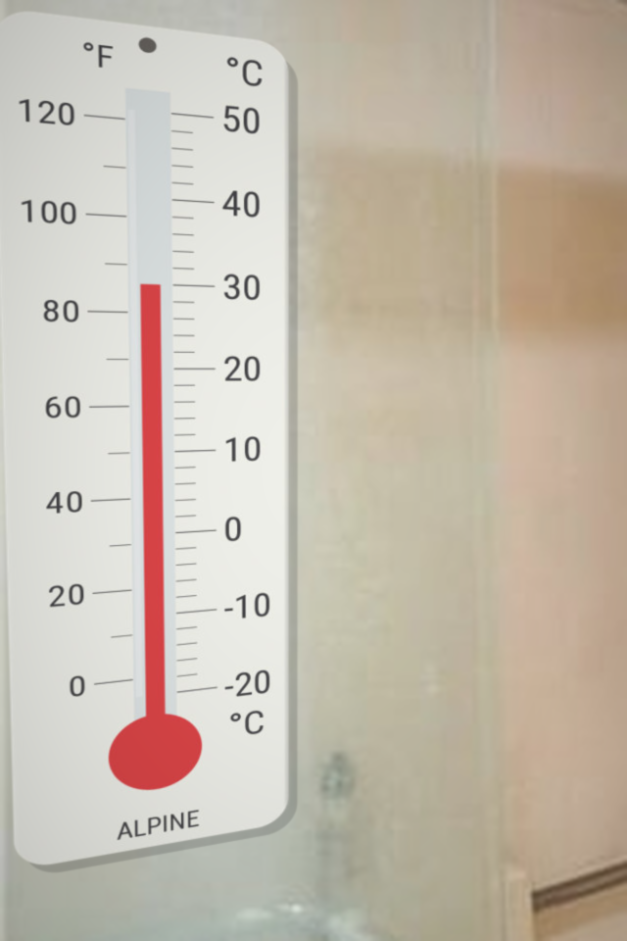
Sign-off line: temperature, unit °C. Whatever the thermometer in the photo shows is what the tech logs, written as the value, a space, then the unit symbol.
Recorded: 30 °C
